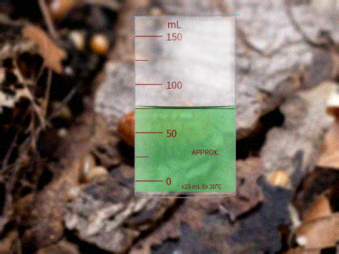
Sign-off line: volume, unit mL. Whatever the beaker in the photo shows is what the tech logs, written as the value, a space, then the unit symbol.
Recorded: 75 mL
